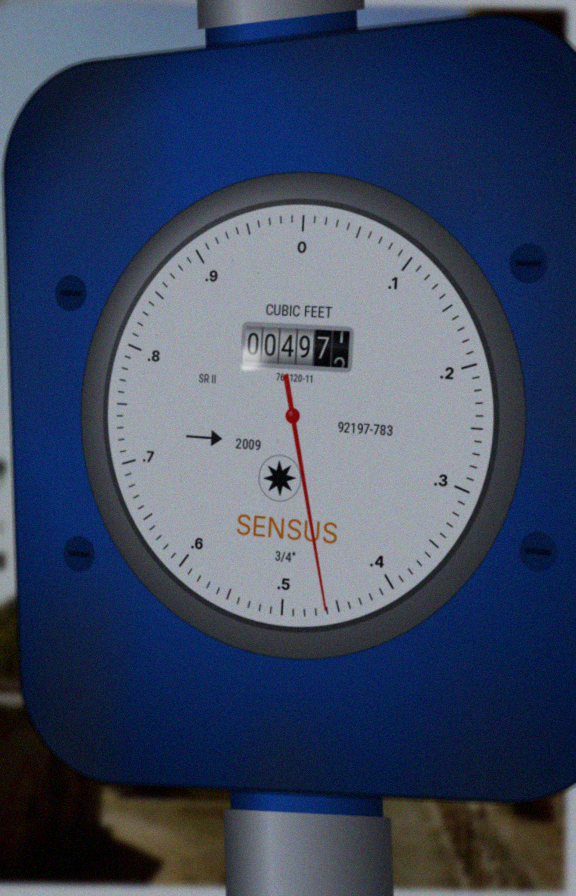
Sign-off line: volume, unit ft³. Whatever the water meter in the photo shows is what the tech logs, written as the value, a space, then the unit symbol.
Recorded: 4971.46 ft³
